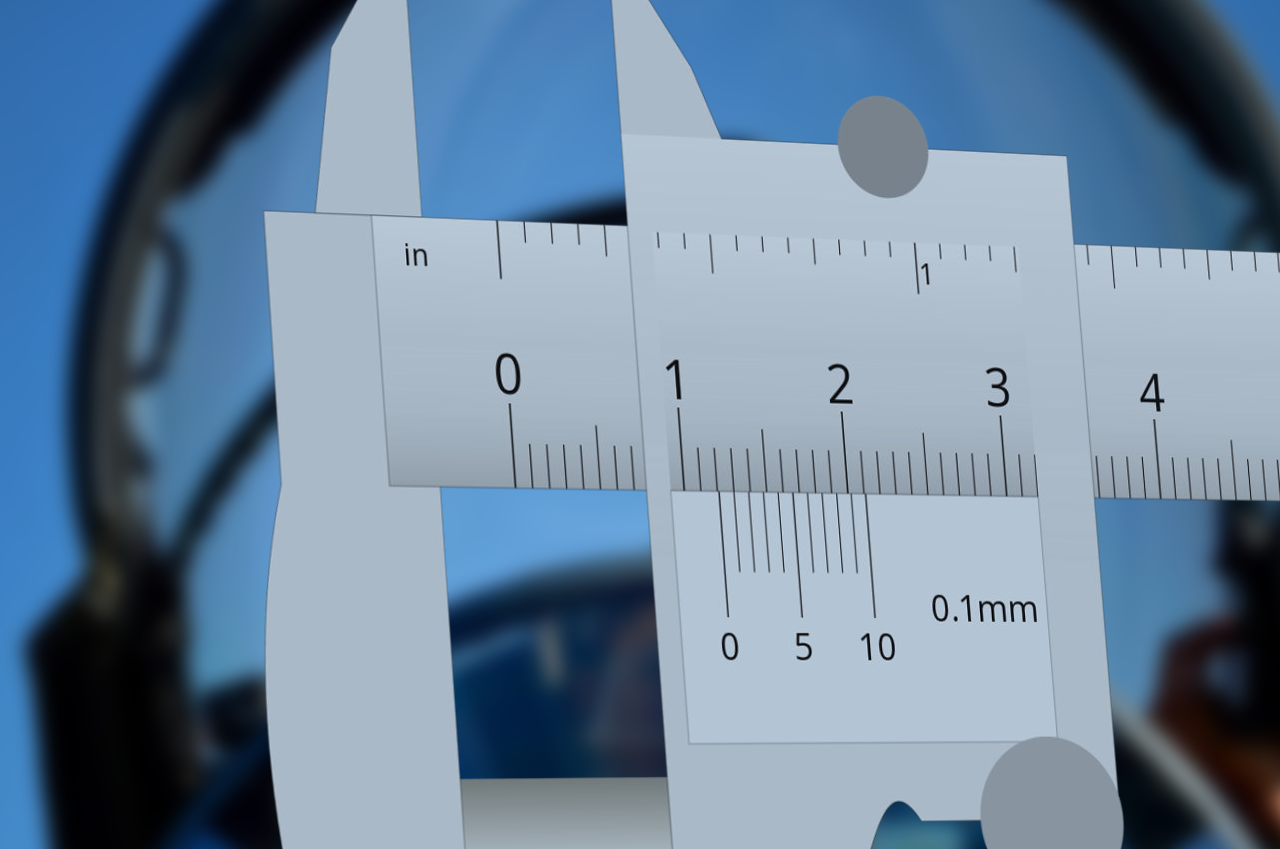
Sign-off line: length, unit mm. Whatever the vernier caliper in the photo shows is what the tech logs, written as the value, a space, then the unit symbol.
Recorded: 12.1 mm
